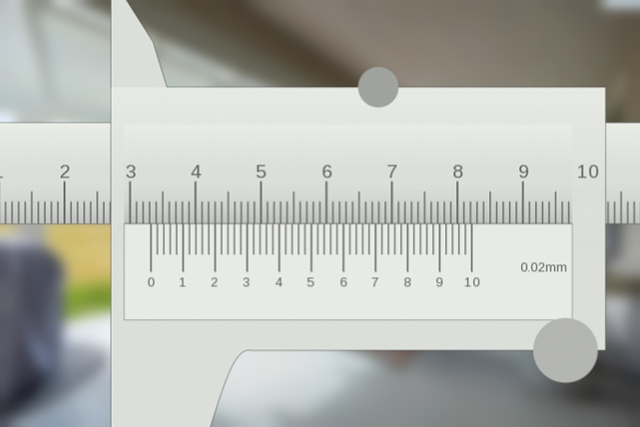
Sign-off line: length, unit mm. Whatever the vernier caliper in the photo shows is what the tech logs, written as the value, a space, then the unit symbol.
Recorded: 33.2 mm
